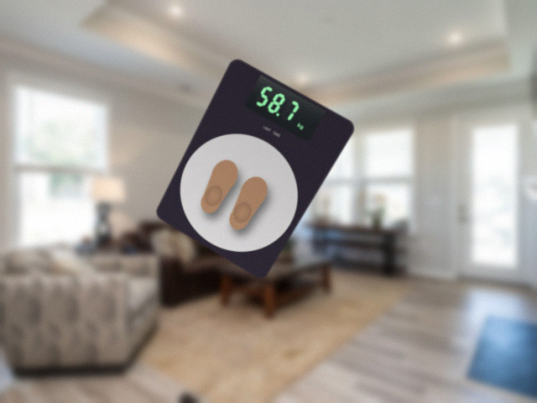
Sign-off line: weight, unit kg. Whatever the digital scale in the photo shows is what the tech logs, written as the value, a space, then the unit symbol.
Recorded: 58.7 kg
